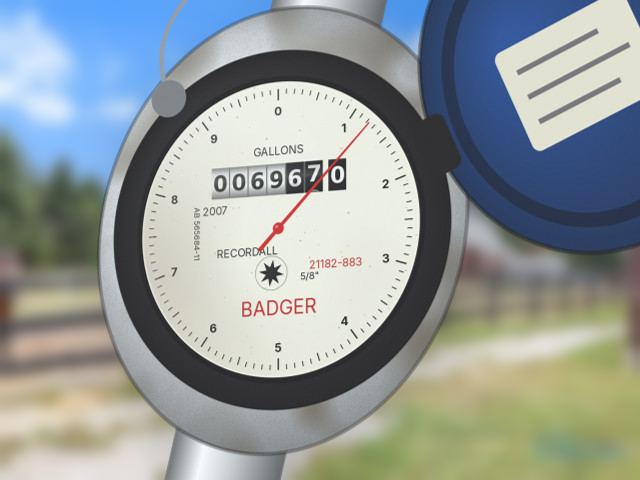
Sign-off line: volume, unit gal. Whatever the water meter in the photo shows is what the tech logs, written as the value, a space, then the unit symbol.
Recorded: 69671.2 gal
